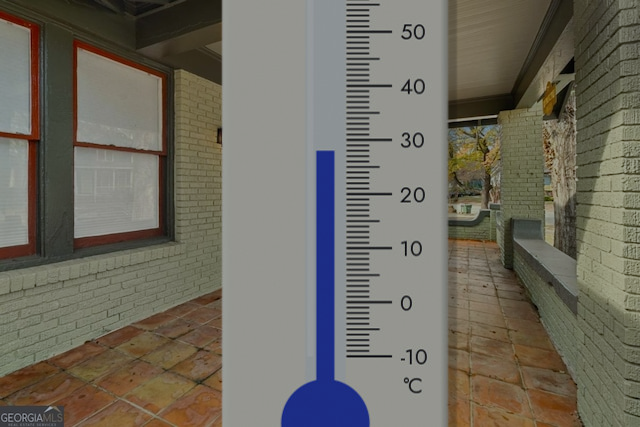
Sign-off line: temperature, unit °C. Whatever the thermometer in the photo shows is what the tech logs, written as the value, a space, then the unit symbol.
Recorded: 28 °C
